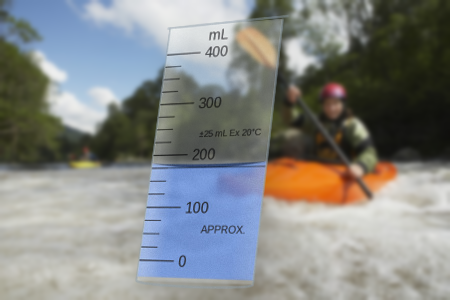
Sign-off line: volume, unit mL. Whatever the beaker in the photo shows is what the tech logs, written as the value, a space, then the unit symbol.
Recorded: 175 mL
